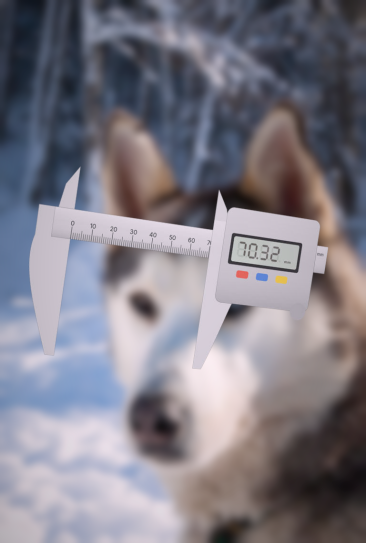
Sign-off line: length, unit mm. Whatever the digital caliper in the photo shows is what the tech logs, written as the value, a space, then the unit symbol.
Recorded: 70.32 mm
